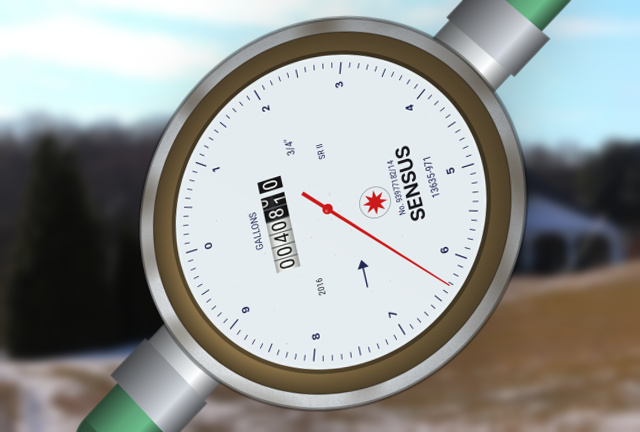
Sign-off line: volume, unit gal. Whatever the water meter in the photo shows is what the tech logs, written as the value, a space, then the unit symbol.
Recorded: 40806.3 gal
